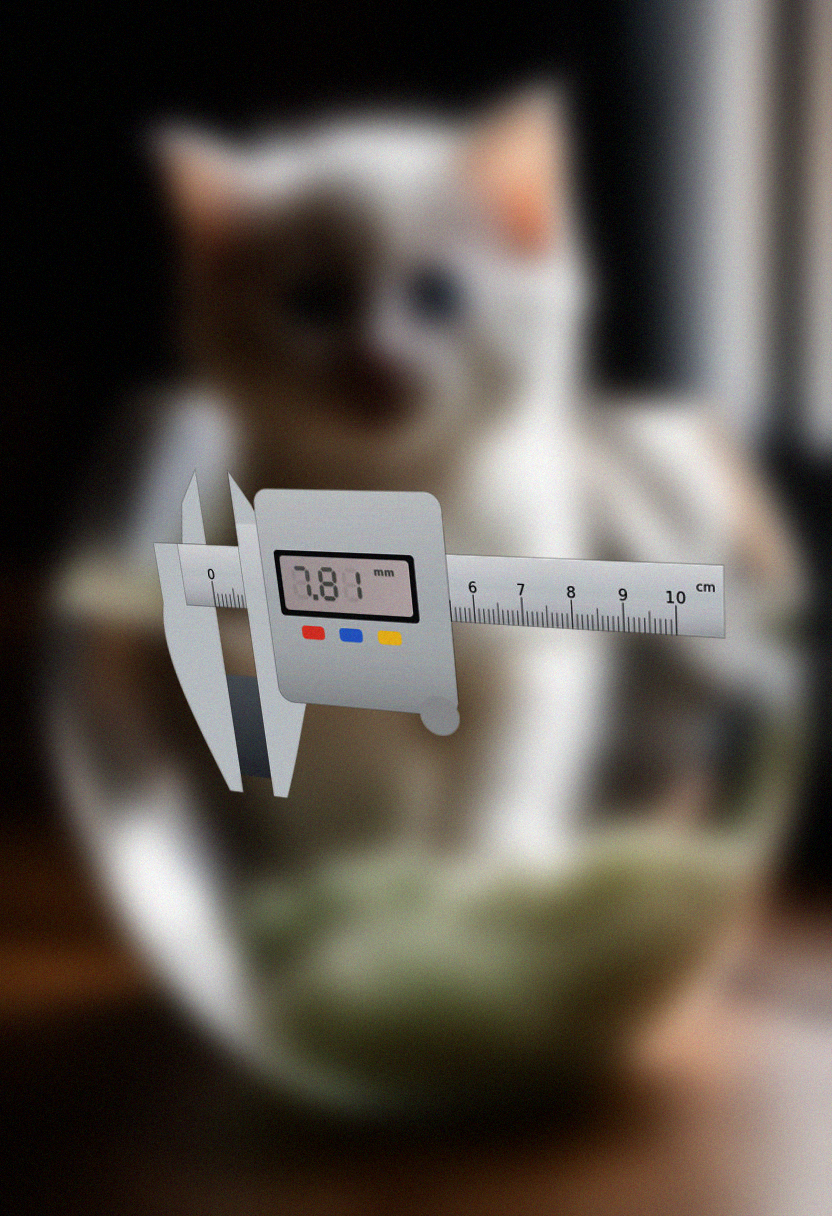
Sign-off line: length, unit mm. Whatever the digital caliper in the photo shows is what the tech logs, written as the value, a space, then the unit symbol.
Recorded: 7.81 mm
